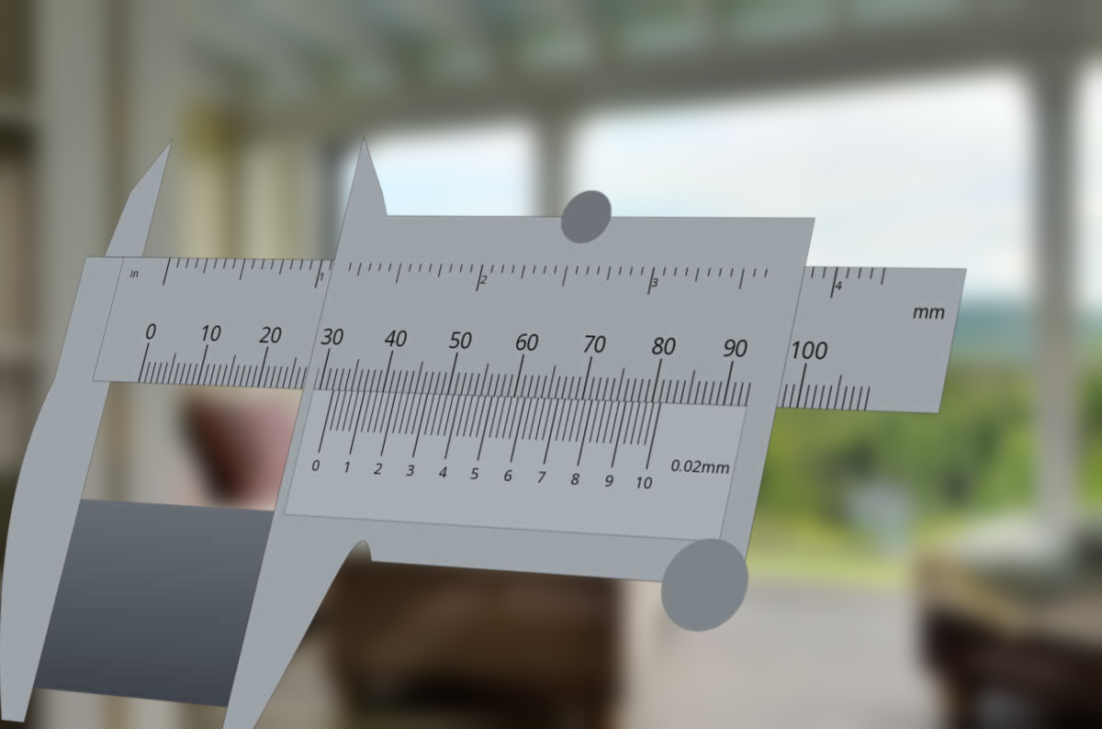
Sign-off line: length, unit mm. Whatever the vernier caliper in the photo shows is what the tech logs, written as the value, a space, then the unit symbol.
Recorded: 32.2 mm
